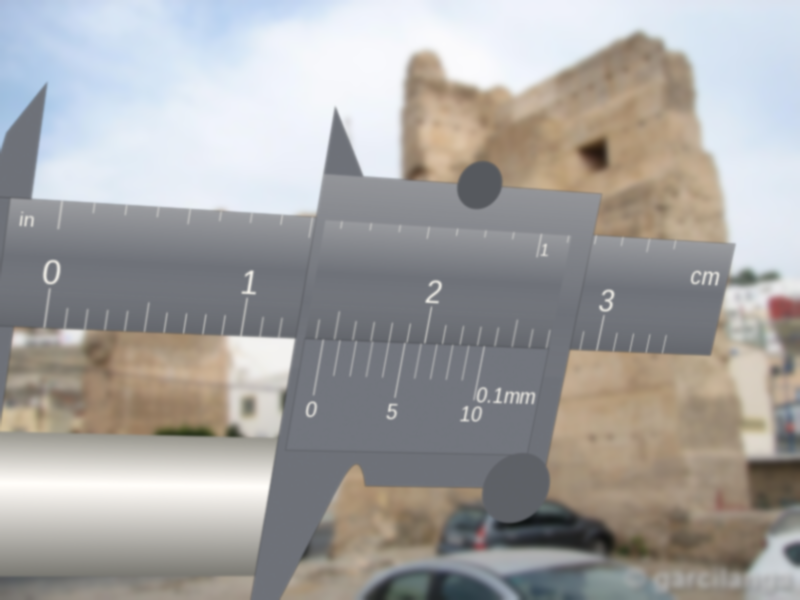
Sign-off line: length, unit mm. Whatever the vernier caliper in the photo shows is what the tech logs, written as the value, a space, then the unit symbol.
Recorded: 14.4 mm
